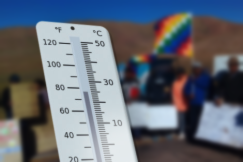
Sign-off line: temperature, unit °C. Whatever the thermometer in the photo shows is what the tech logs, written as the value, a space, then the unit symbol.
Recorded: 25 °C
